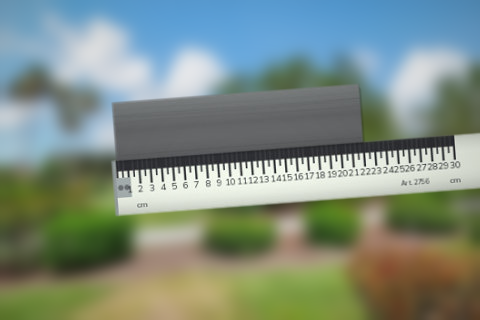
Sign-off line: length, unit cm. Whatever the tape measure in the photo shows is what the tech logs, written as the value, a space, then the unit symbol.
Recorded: 22 cm
